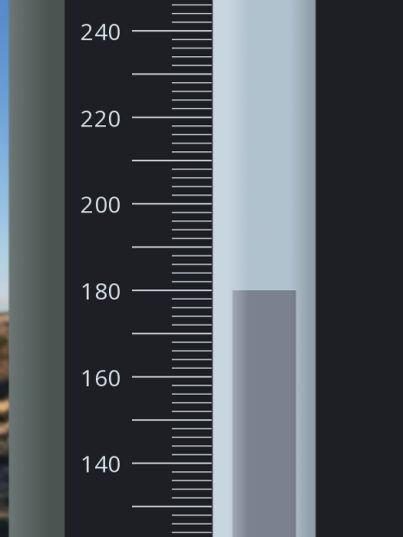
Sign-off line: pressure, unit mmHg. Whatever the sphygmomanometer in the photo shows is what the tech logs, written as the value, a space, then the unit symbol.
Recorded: 180 mmHg
